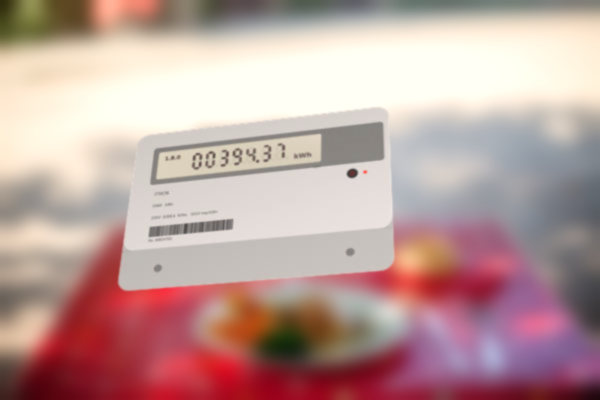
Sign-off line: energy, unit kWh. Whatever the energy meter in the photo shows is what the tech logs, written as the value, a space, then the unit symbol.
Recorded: 394.37 kWh
